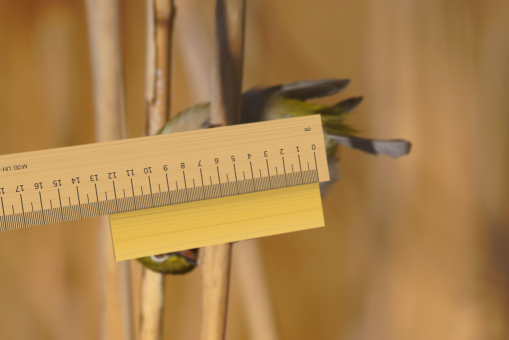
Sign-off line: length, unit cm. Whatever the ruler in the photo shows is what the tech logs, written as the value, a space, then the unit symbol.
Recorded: 12.5 cm
